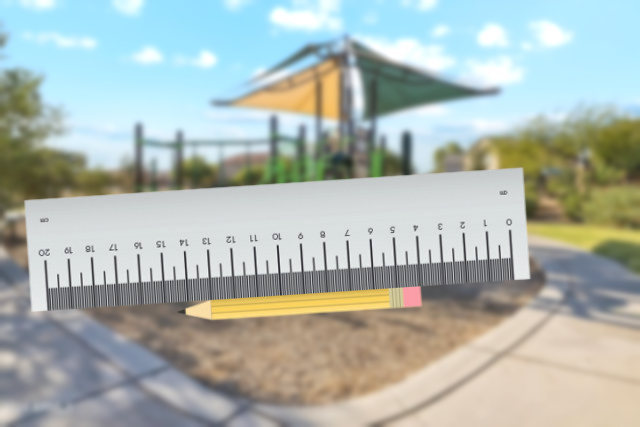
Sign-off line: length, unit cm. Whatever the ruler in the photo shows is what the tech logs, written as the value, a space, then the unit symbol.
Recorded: 10.5 cm
